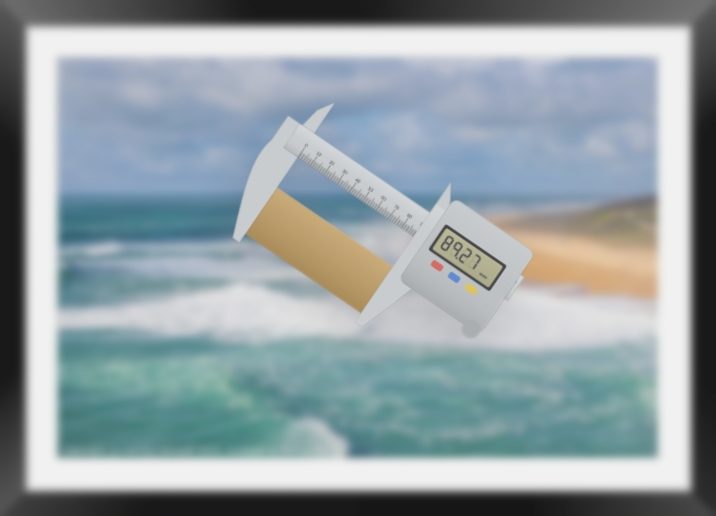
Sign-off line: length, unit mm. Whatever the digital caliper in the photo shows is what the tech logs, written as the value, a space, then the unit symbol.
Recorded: 89.27 mm
